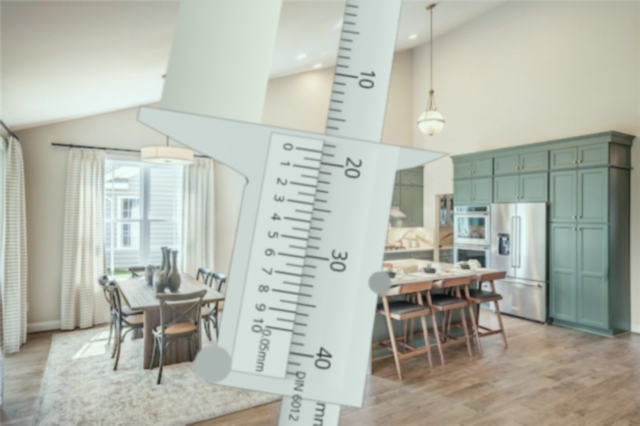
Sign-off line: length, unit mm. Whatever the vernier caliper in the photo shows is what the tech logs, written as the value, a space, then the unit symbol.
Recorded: 18.8 mm
